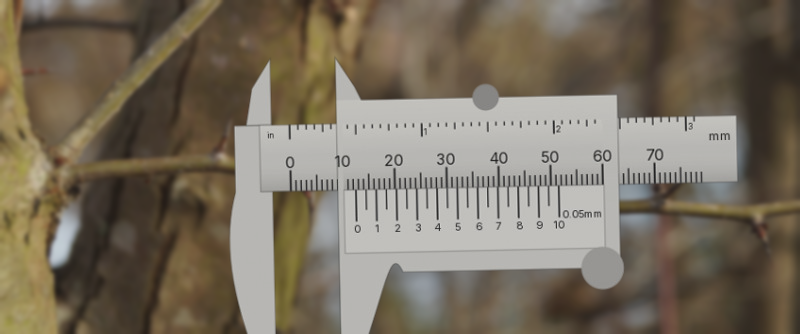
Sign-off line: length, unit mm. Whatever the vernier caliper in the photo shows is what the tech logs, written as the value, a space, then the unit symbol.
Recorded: 12.5 mm
